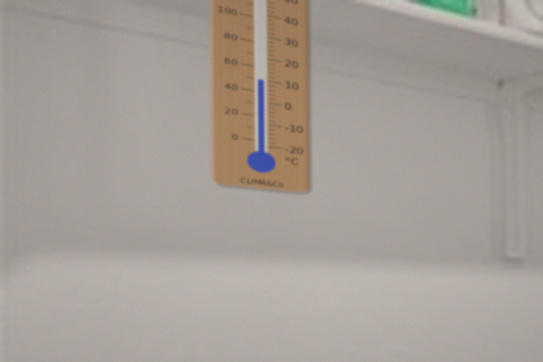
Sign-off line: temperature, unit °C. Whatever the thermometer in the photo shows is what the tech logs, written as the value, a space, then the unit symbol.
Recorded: 10 °C
